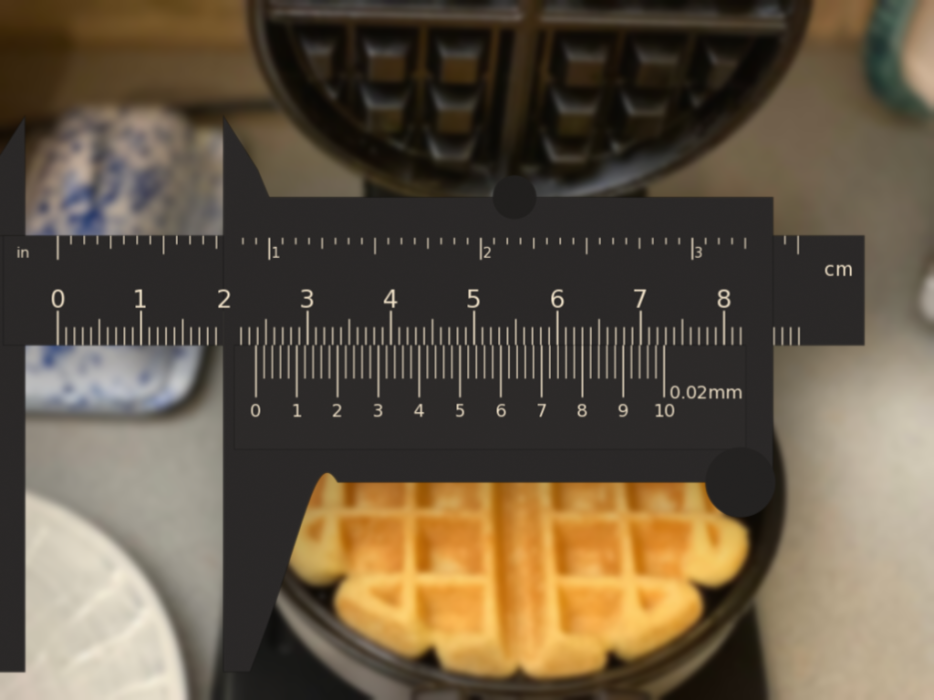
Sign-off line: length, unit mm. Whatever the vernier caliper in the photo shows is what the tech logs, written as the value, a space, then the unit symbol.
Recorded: 23.8 mm
